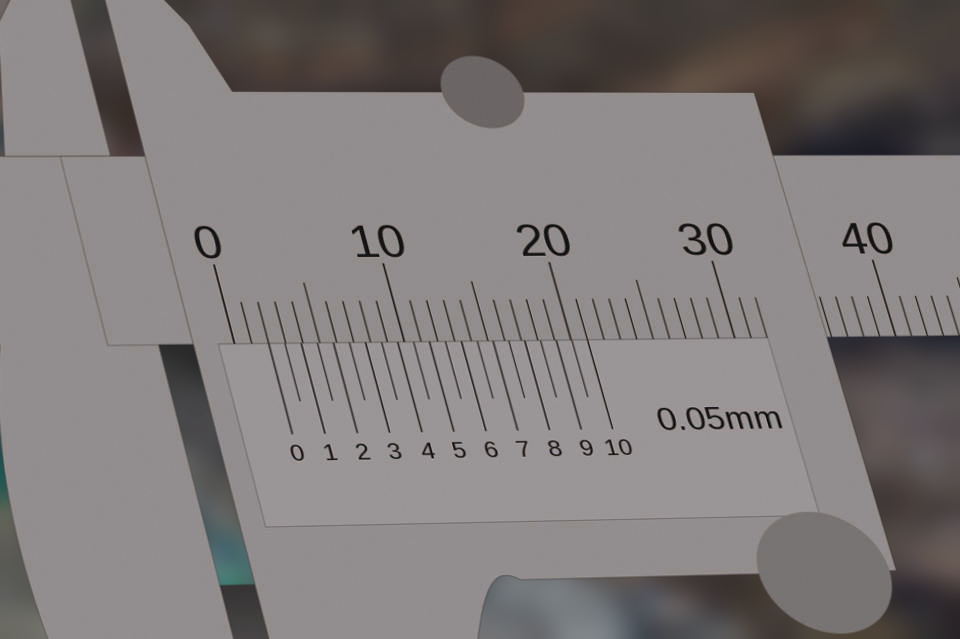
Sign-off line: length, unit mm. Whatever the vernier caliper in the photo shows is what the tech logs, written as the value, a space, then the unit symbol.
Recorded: 2.0 mm
